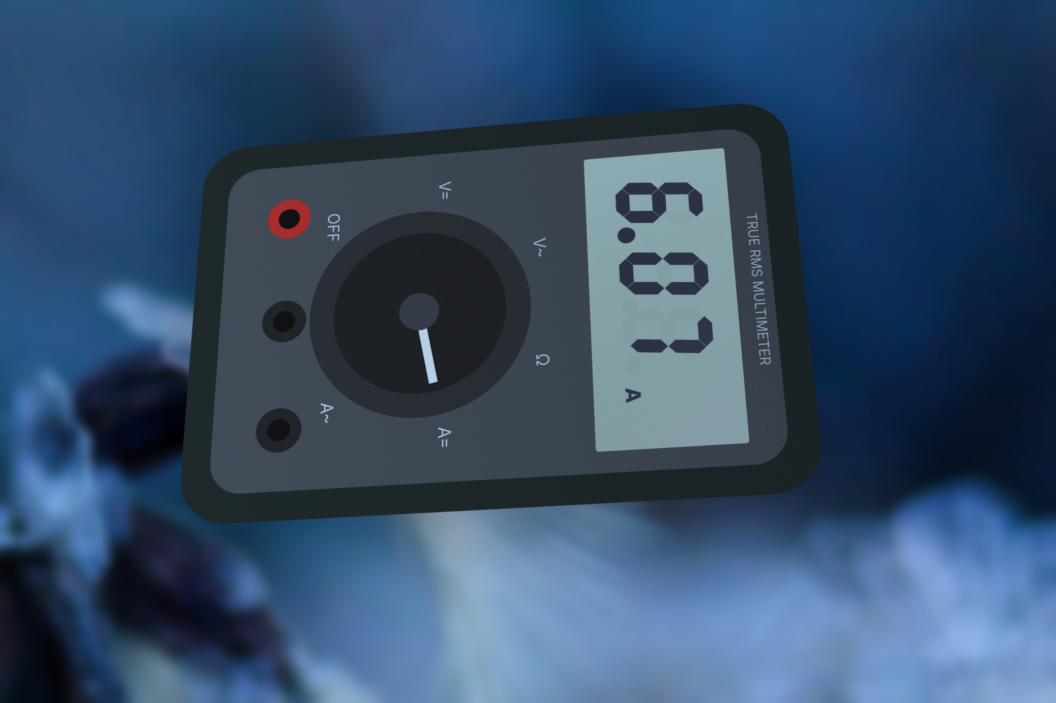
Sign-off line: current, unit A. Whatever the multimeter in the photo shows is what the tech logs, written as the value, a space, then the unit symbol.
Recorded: 6.07 A
